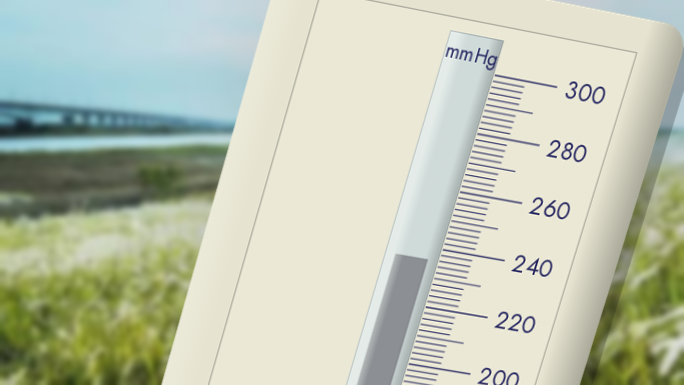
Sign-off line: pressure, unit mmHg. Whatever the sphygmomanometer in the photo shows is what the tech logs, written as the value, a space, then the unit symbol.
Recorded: 236 mmHg
